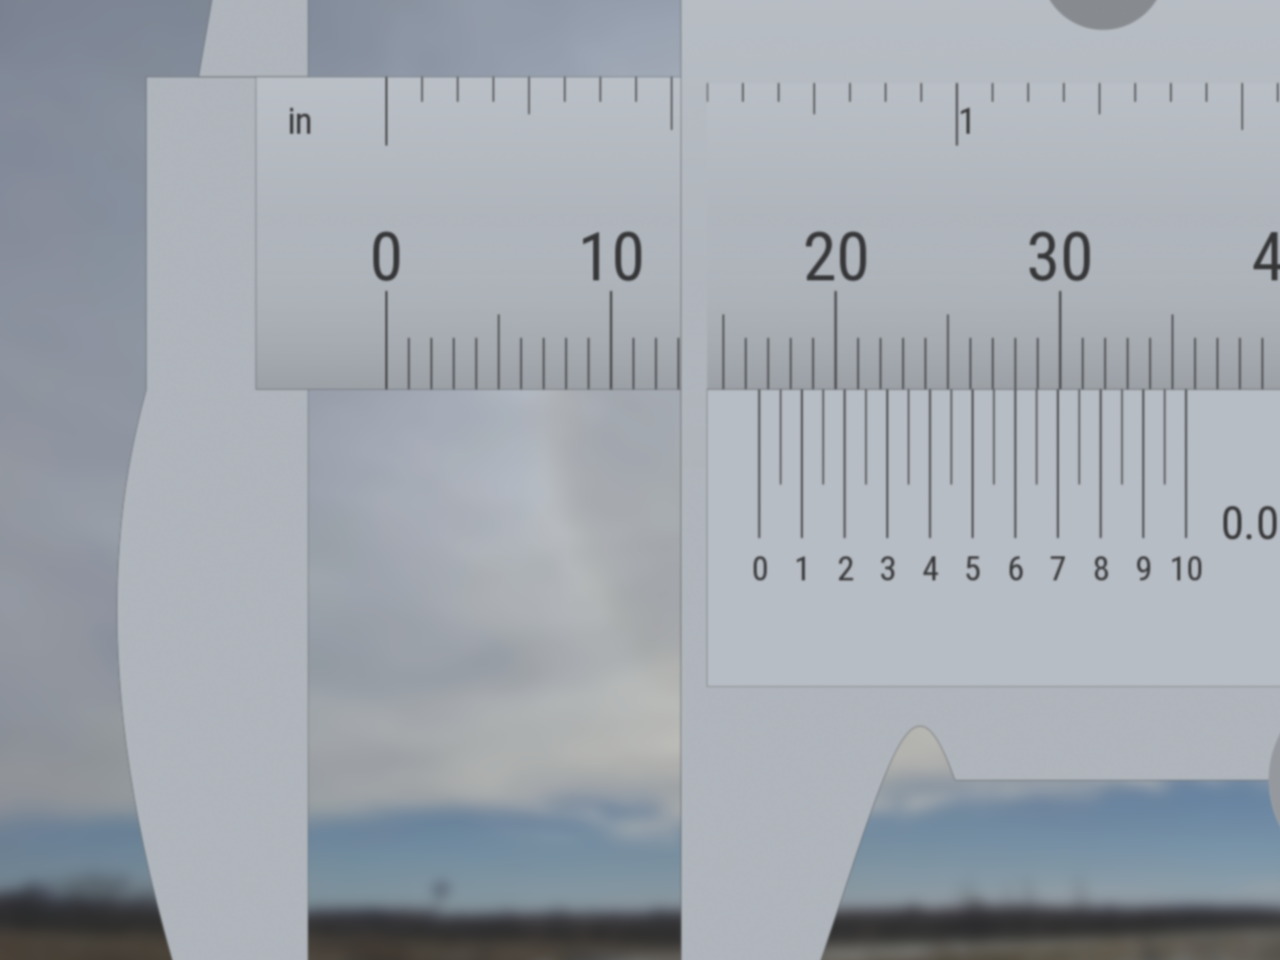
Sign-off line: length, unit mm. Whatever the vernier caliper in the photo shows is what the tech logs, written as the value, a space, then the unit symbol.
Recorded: 16.6 mm
